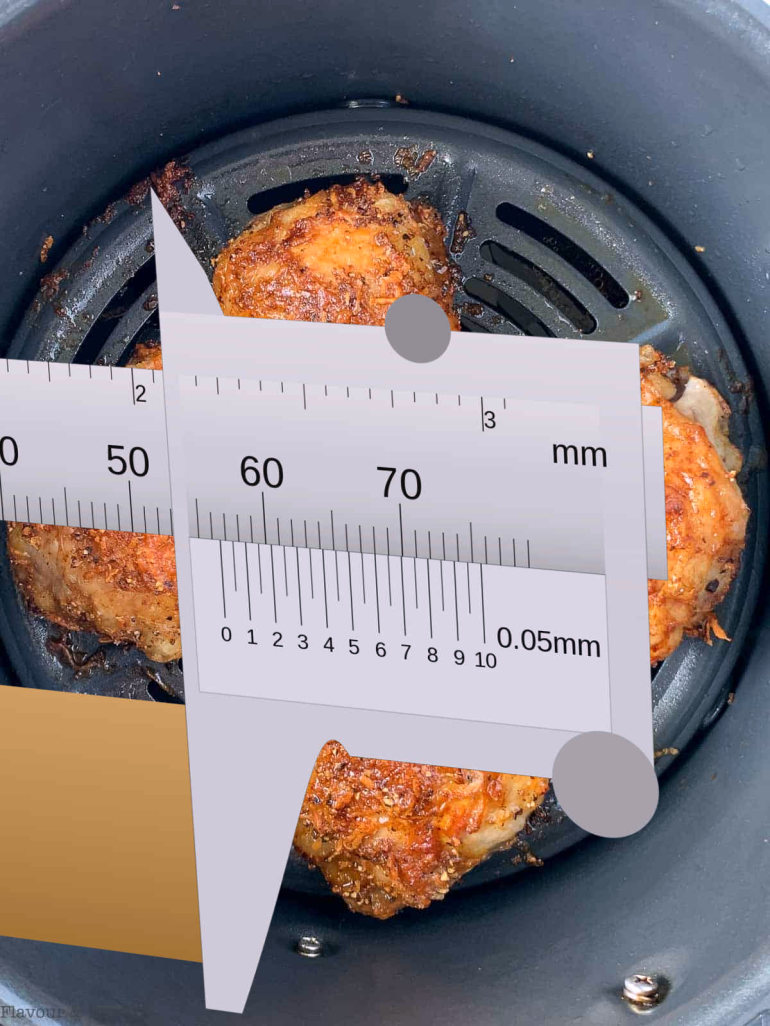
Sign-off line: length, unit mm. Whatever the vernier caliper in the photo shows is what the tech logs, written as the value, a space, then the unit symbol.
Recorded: 56.6 mm
